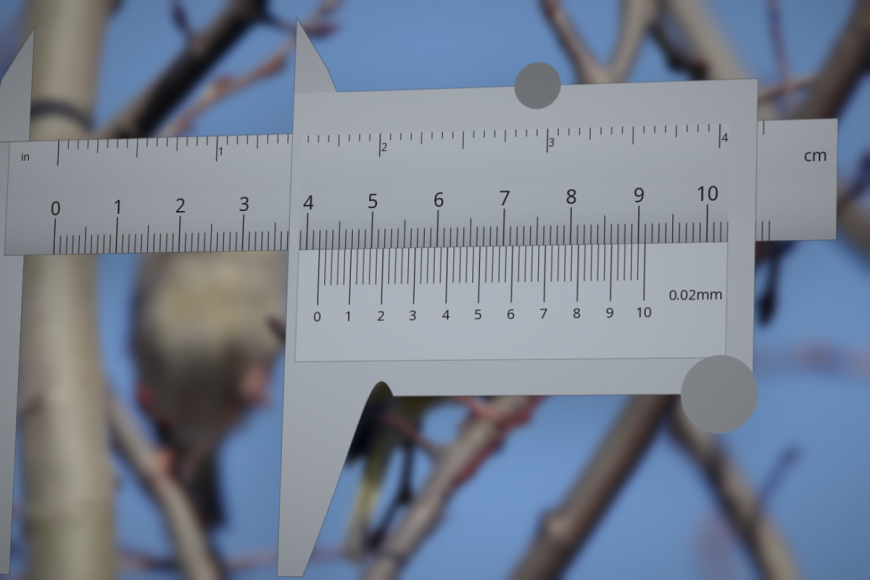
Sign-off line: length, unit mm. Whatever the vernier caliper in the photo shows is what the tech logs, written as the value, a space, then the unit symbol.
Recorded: 42.0 mm
